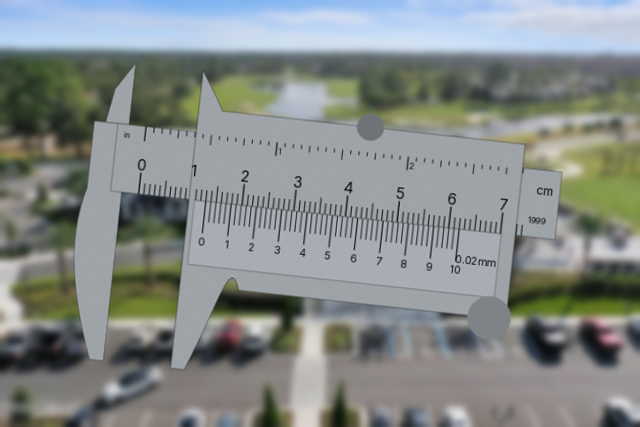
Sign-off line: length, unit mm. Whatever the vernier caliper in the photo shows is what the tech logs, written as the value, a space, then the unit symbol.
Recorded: 13.0 mm
